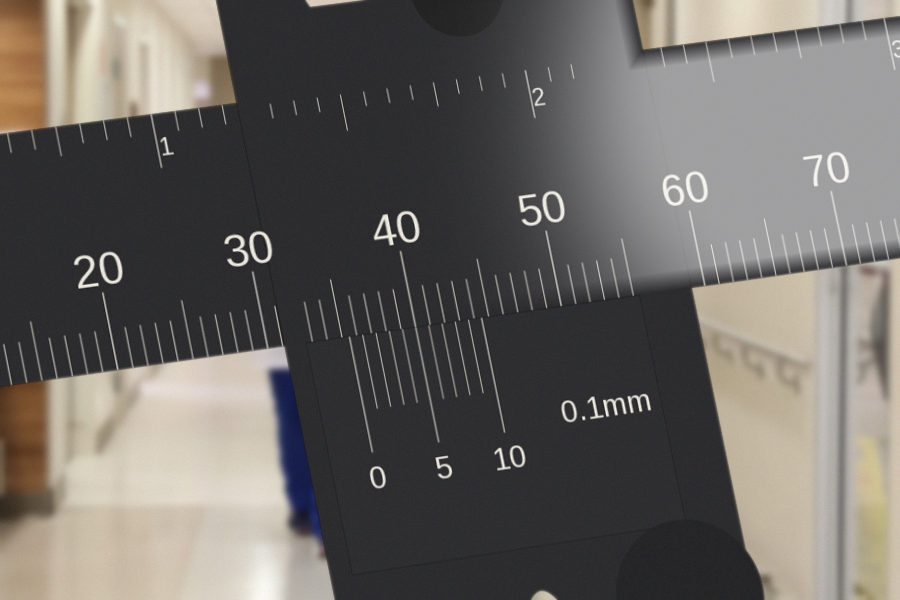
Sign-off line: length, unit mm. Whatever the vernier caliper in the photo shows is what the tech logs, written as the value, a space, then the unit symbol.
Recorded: 35.5 mm
